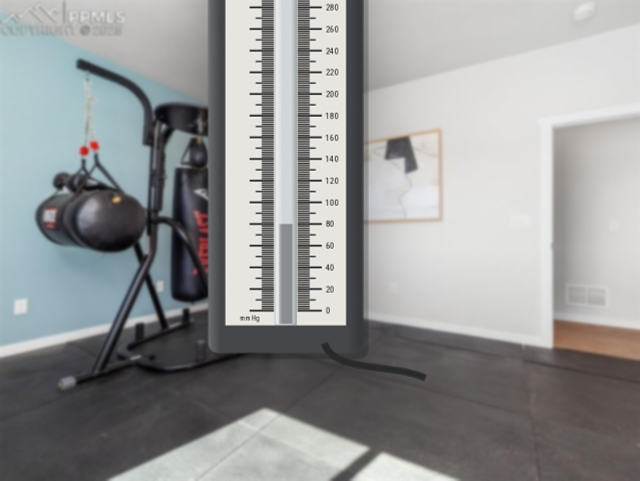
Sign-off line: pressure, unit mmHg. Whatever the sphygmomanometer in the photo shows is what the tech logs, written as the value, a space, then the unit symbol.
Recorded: 80 mmHg
